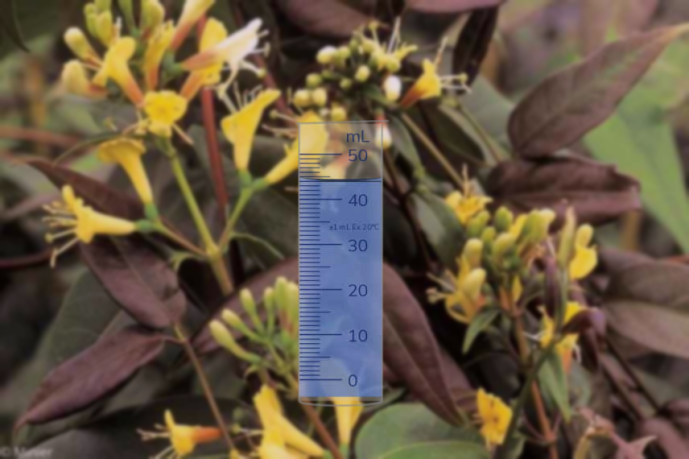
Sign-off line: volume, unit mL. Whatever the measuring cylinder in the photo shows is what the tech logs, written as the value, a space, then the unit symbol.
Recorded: 44 mL
